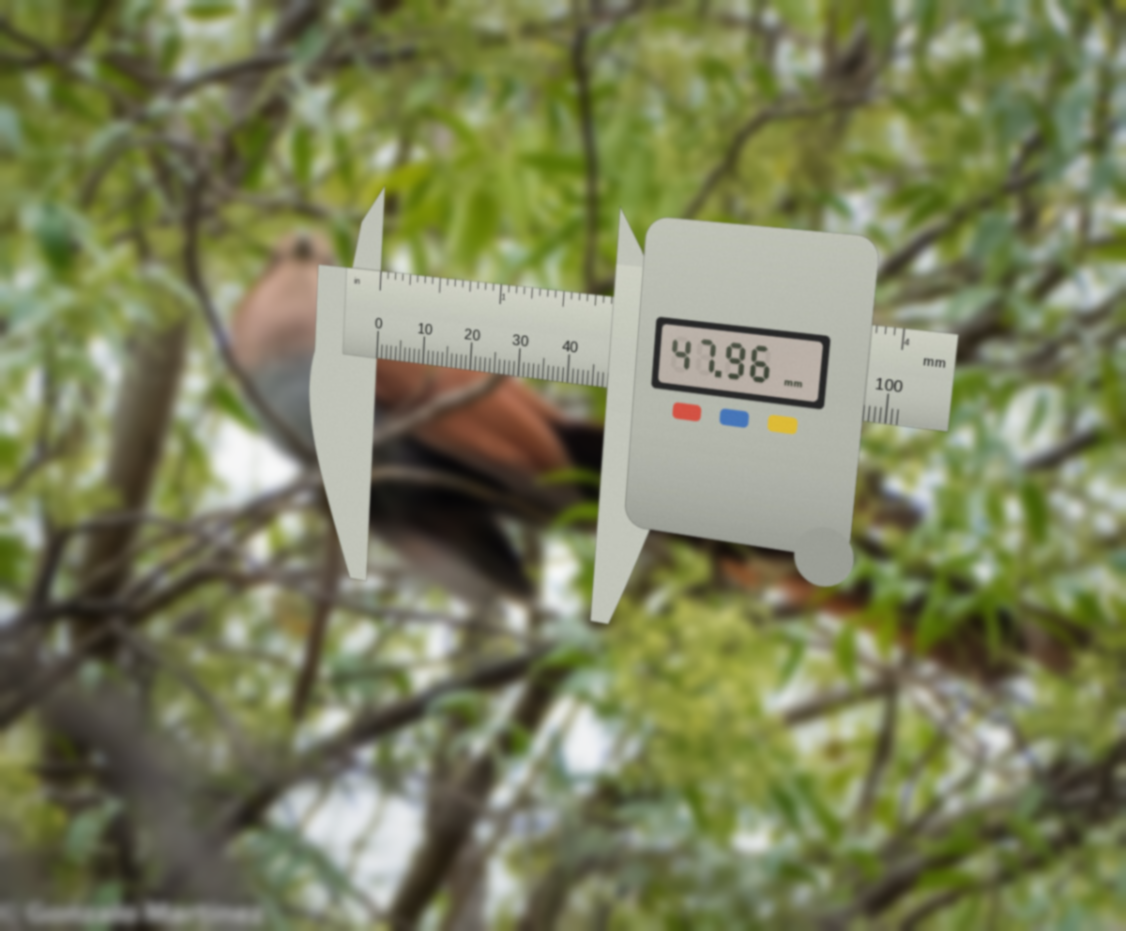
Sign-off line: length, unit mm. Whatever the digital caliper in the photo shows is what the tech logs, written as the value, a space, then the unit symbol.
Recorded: 47.96 mm
